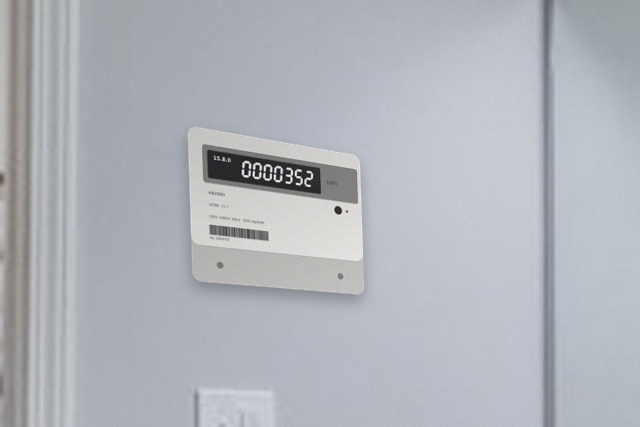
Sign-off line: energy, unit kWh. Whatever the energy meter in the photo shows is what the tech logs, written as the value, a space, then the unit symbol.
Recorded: 352 kWh
